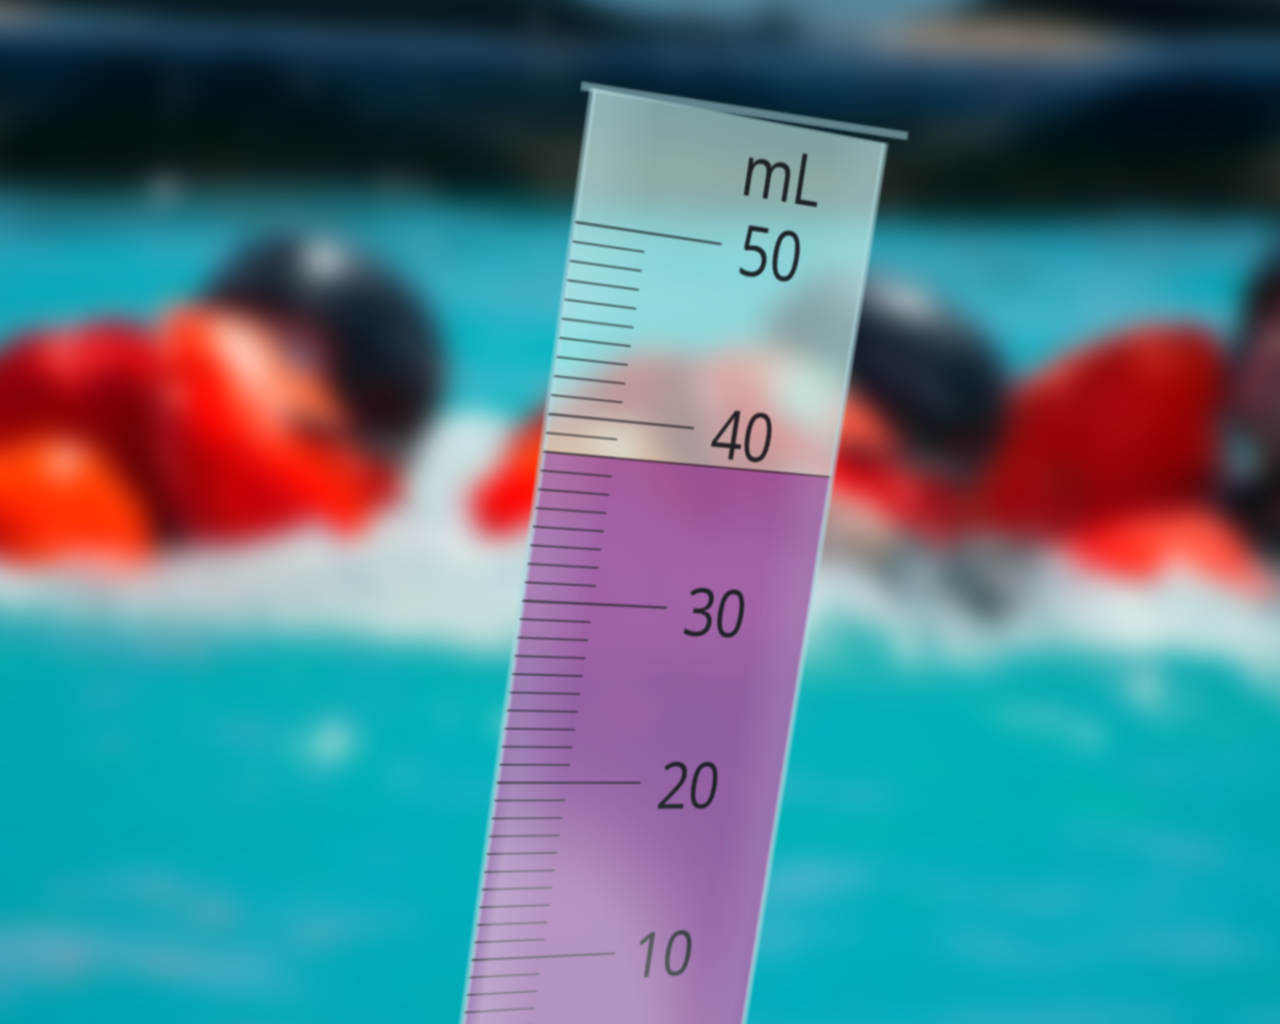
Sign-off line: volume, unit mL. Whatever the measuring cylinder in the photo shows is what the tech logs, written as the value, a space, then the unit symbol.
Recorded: 38 mL
